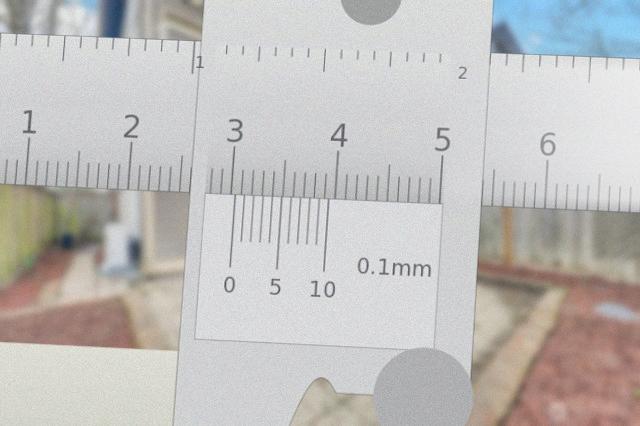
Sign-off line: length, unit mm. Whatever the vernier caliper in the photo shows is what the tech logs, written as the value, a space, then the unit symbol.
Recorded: 30.4 mm
